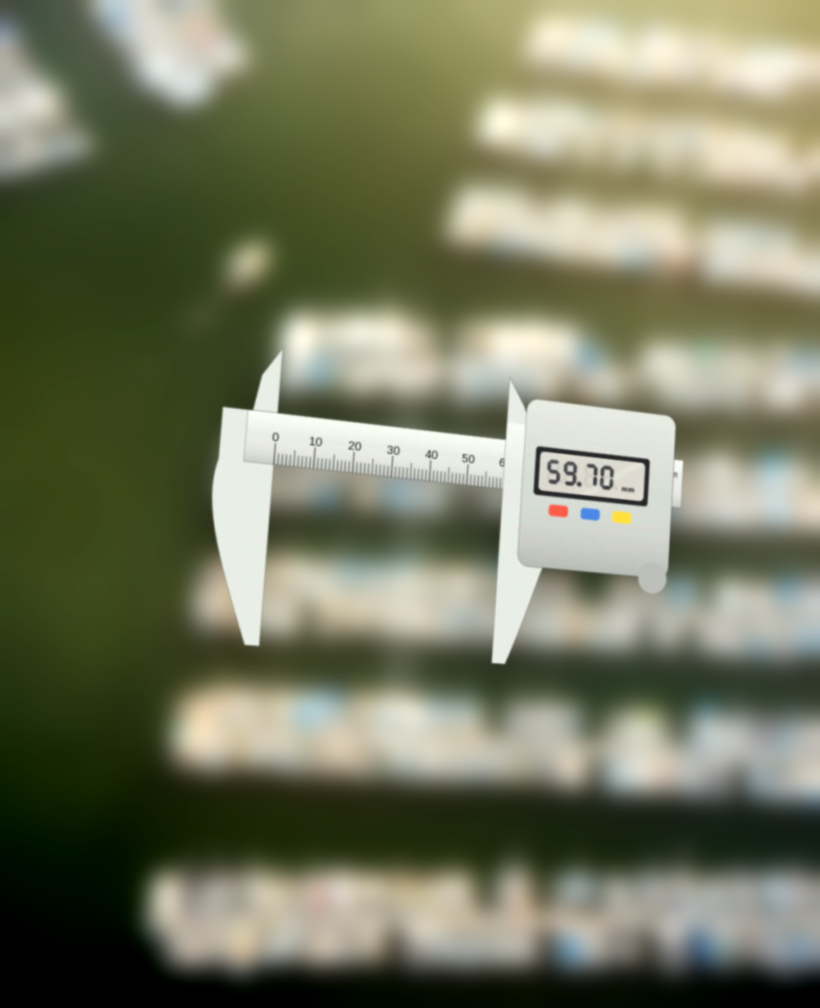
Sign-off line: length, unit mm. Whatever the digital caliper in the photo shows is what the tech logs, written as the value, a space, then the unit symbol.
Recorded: 59.70 mm
